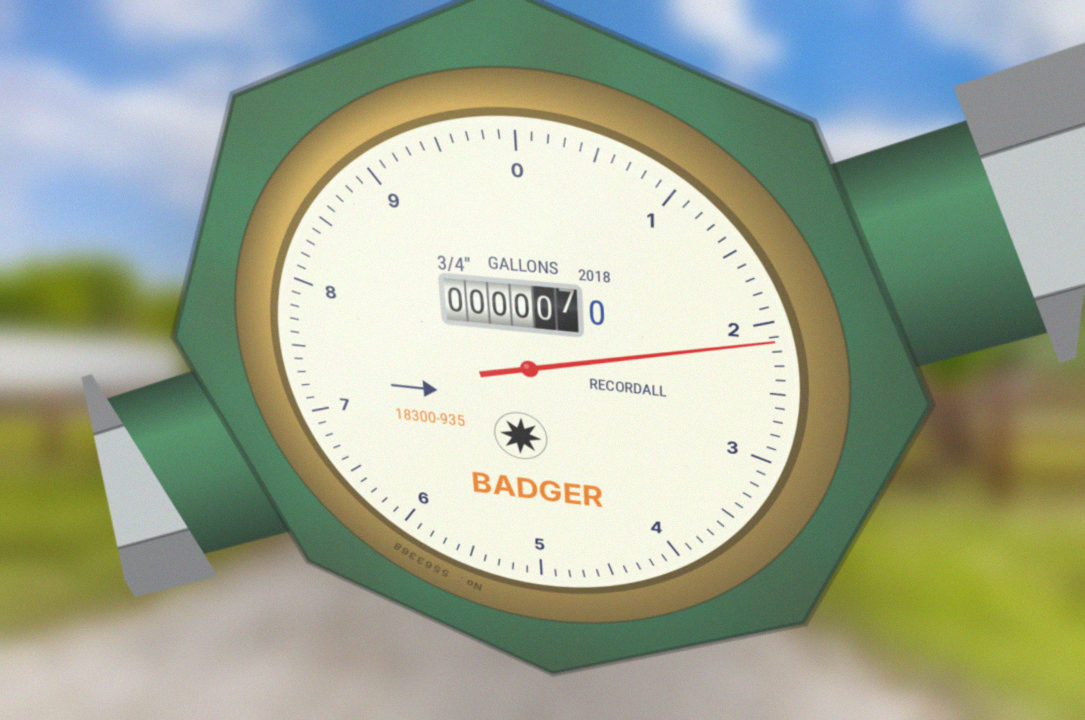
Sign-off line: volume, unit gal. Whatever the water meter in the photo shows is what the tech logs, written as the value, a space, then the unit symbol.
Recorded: 72.1 gal
